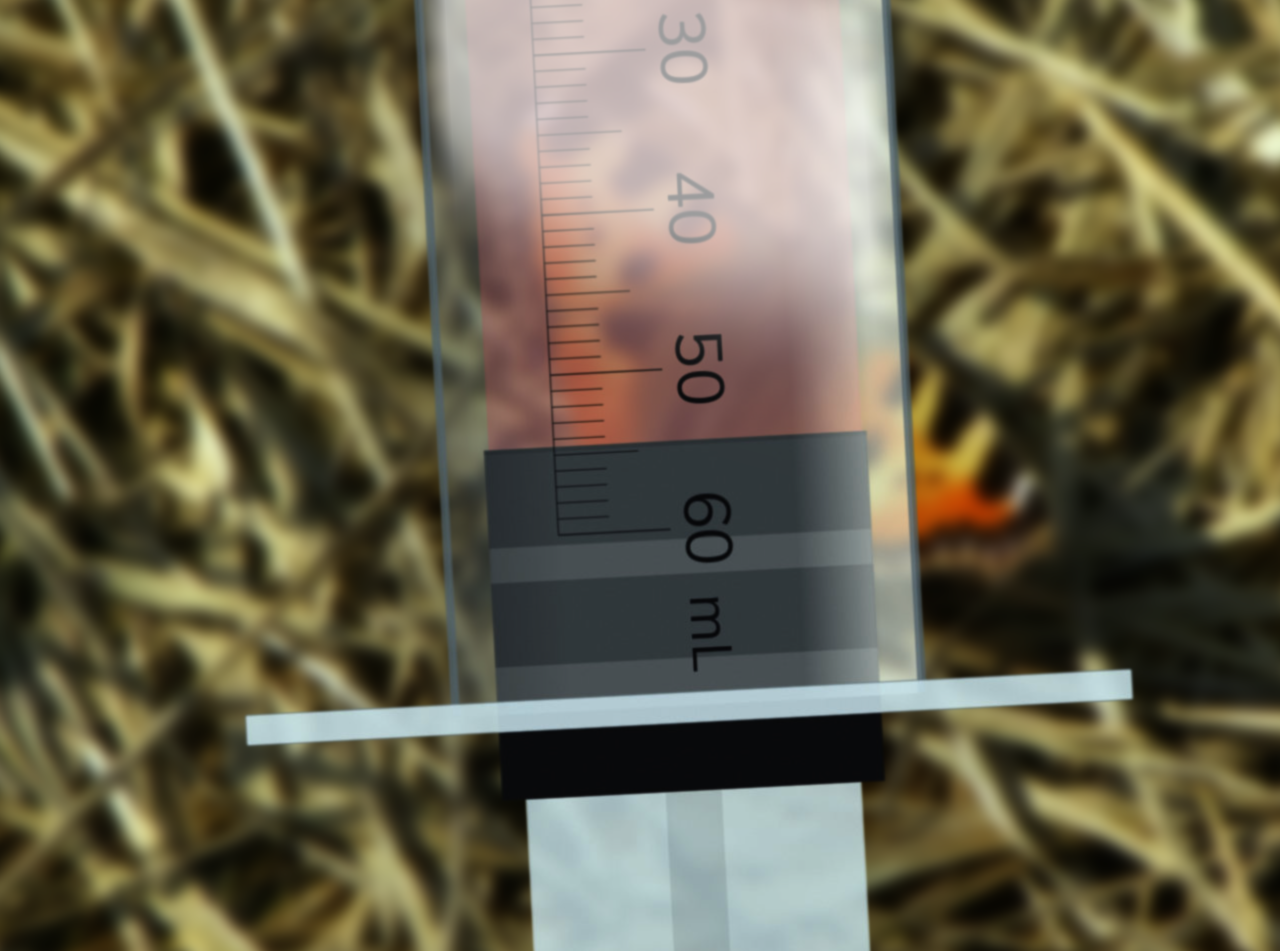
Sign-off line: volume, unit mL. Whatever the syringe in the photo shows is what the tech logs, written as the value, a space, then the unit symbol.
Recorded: 54.5 mL
